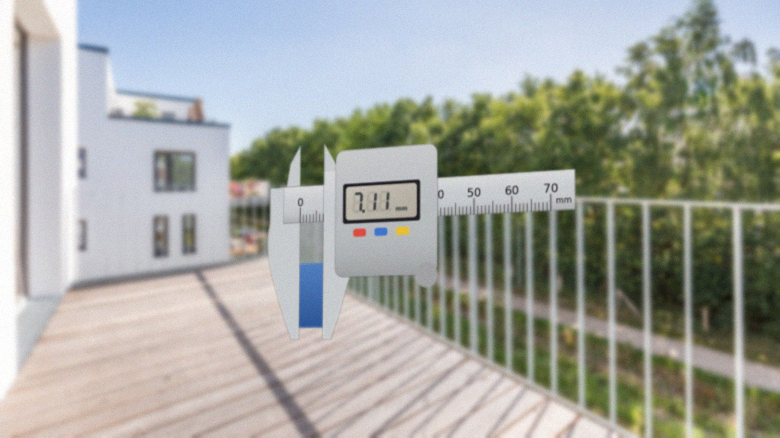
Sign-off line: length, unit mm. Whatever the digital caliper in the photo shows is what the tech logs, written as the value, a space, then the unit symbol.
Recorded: 7.11 mm
